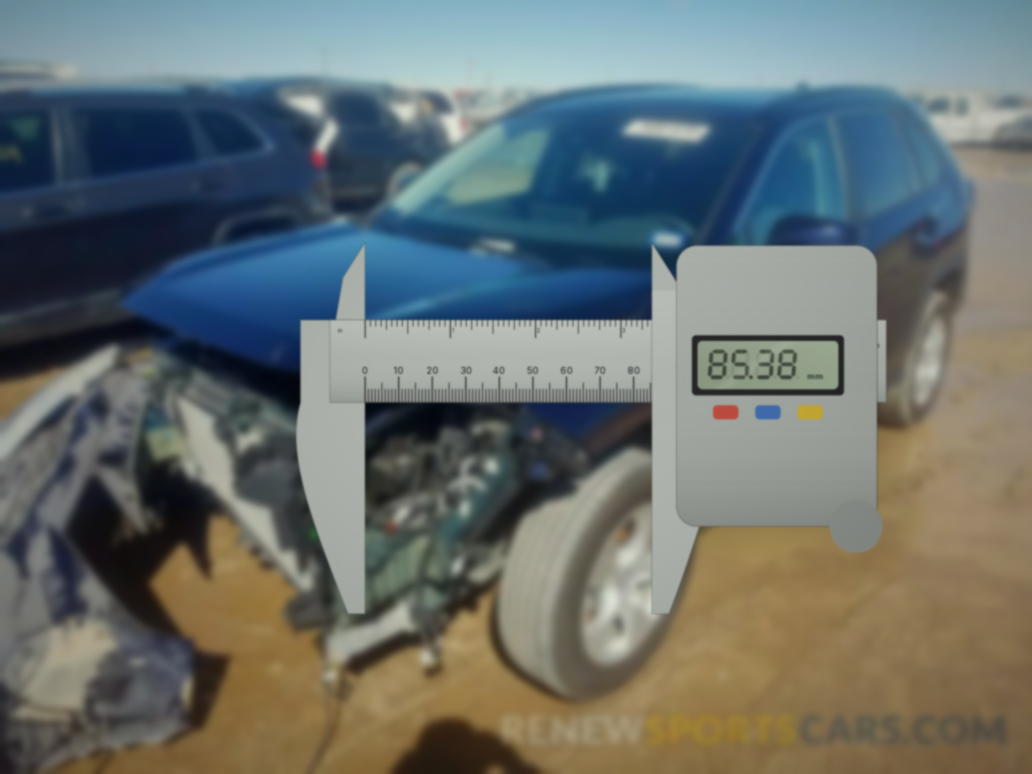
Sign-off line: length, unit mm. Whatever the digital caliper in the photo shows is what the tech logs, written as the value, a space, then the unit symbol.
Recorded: 85.38 mm
